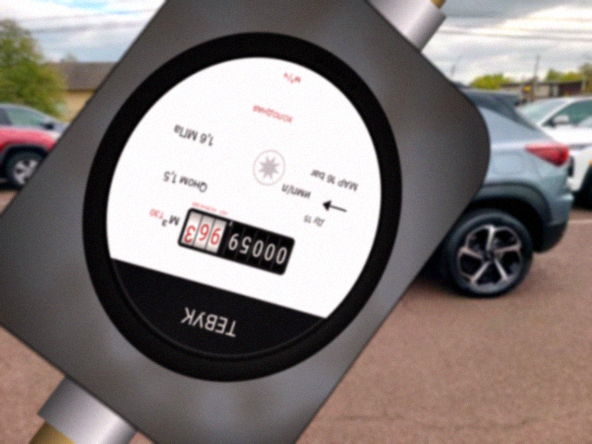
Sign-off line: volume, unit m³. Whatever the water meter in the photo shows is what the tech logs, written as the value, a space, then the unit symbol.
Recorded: 59.963 m³
